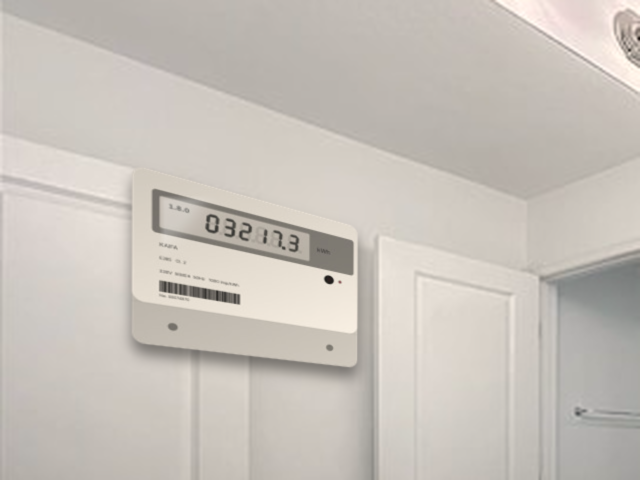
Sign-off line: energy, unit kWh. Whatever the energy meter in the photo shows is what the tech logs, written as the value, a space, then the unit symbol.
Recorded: 3217.3 kWh
